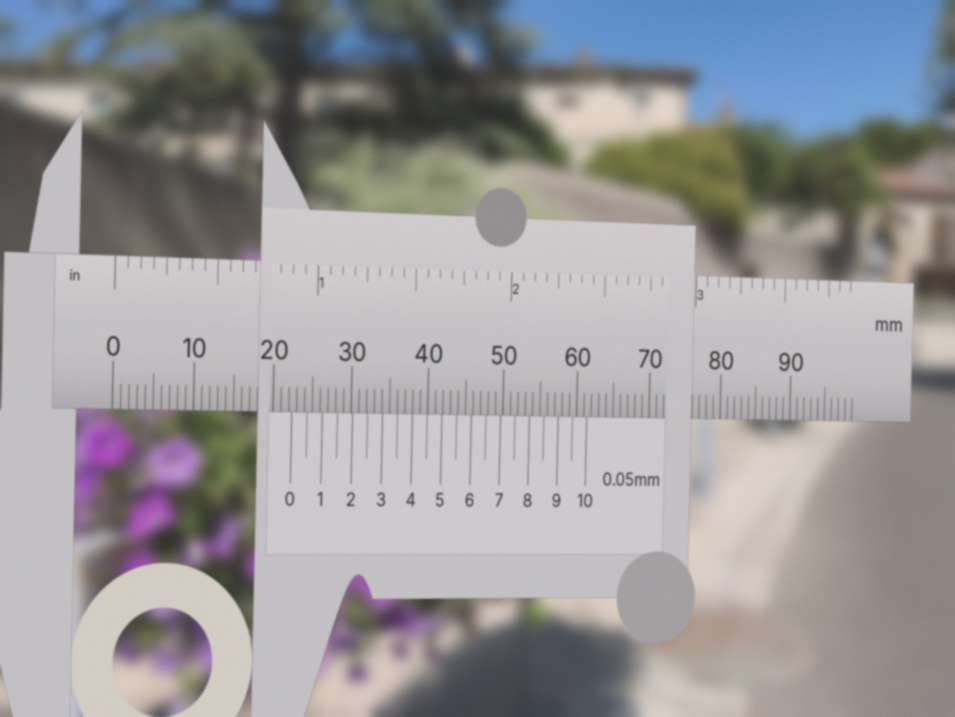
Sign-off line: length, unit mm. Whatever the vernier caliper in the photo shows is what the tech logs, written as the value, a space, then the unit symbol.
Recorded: 22.4 mm
